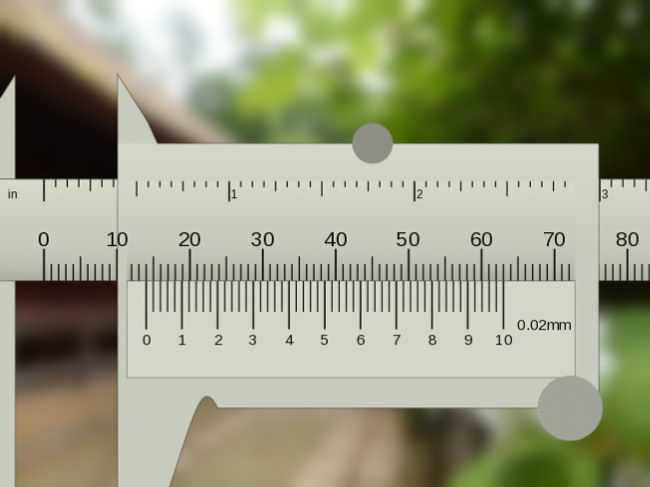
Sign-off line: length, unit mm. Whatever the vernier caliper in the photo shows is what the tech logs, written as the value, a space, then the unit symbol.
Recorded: 14.0 mm
